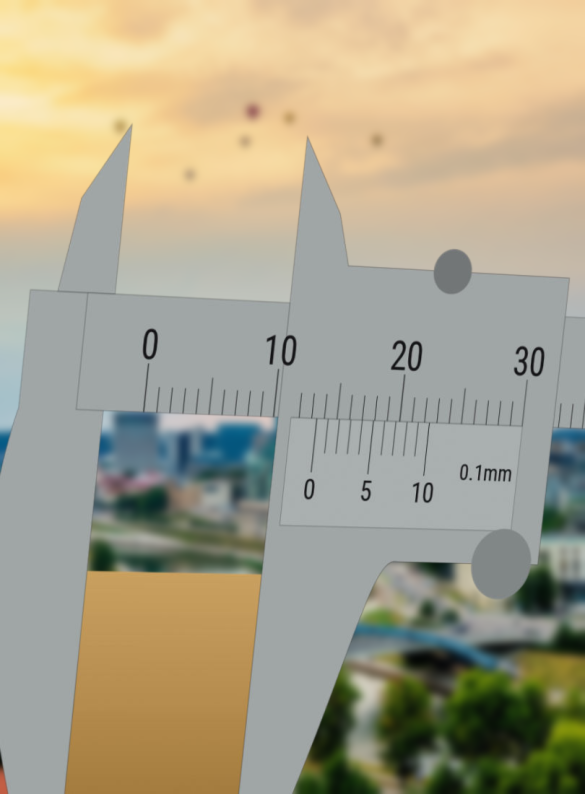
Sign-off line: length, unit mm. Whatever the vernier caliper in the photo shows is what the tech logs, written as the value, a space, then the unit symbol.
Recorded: 13.4 mm
